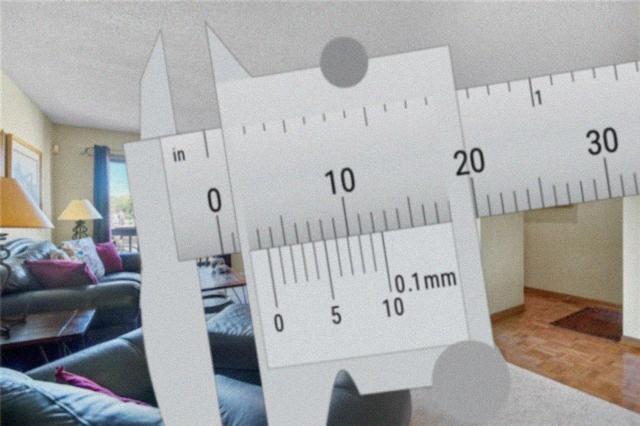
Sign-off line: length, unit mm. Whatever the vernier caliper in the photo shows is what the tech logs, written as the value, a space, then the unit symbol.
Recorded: 3.6 mm
